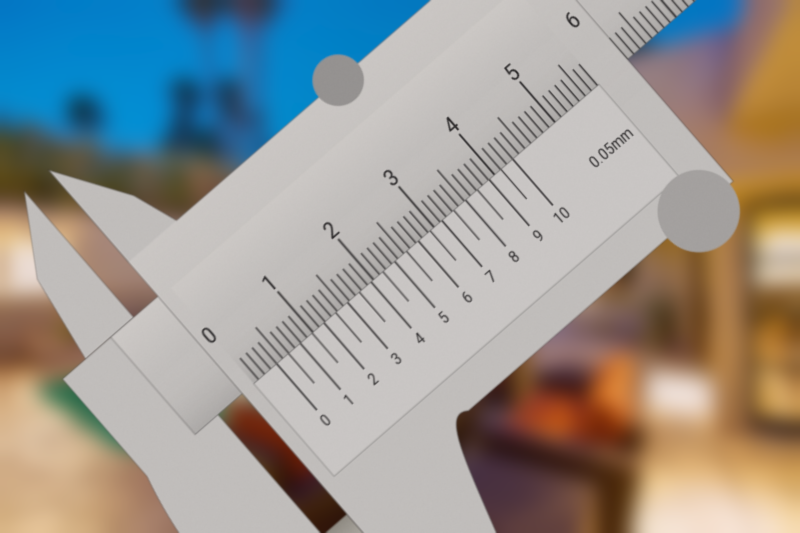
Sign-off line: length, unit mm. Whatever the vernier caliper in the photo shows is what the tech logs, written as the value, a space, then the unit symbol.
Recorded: 4.0 mm
